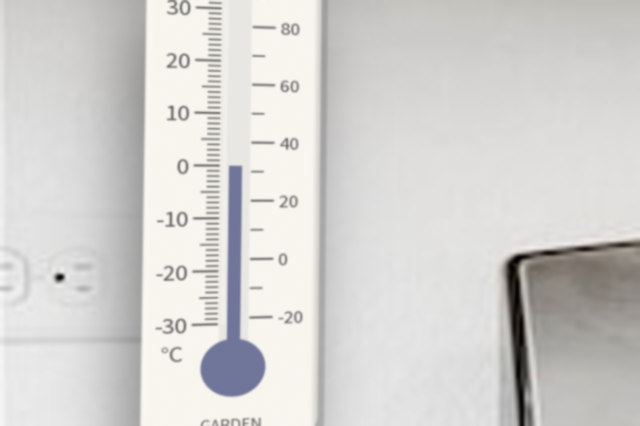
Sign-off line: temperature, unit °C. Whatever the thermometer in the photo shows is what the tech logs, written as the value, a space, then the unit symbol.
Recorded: 0 °C
